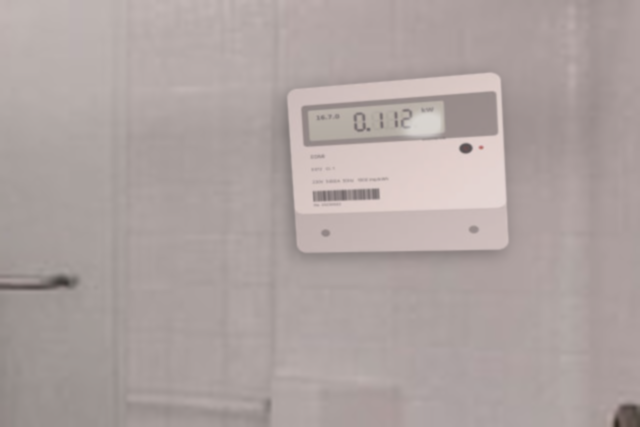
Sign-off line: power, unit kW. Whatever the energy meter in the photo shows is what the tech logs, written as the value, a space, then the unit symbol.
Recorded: 0.112 kW
